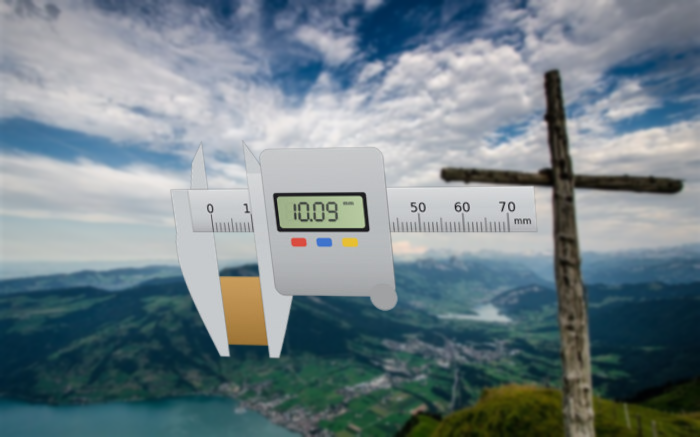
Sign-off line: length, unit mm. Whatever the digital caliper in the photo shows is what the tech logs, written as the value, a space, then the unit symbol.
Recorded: 10.09 mm
